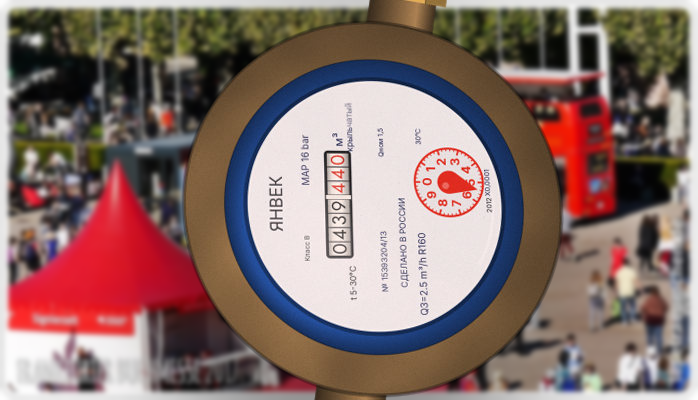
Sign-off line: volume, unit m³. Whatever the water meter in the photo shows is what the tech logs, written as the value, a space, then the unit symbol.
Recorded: 439.4405 m³
